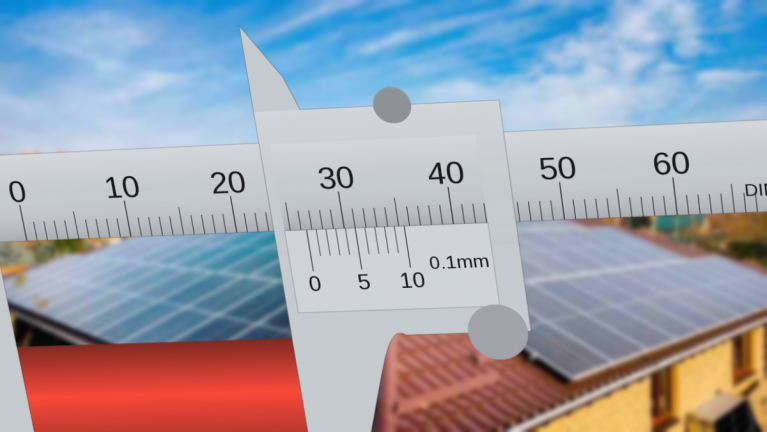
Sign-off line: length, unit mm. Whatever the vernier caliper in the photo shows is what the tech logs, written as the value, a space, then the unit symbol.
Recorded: 26.5 mm
